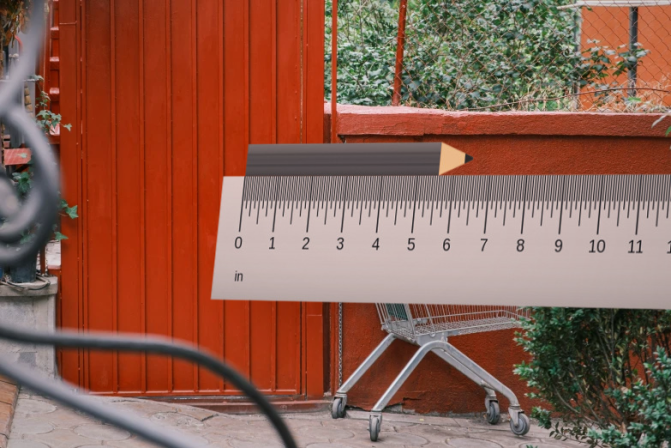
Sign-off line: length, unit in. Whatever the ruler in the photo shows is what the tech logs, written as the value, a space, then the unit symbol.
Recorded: 6.5 in
